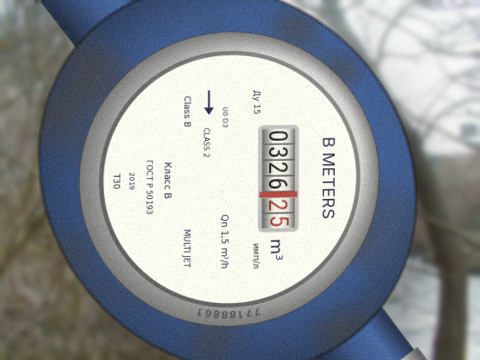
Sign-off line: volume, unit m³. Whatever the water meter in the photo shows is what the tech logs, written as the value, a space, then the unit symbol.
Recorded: 326.25 m³
